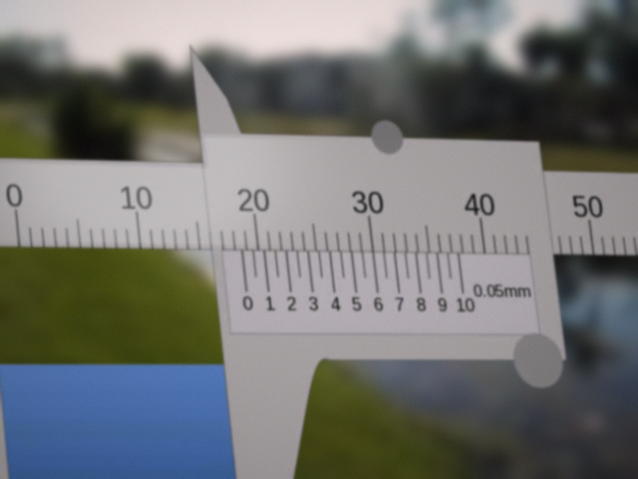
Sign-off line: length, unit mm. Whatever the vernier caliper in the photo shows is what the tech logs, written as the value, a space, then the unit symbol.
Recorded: 18.6 mm
